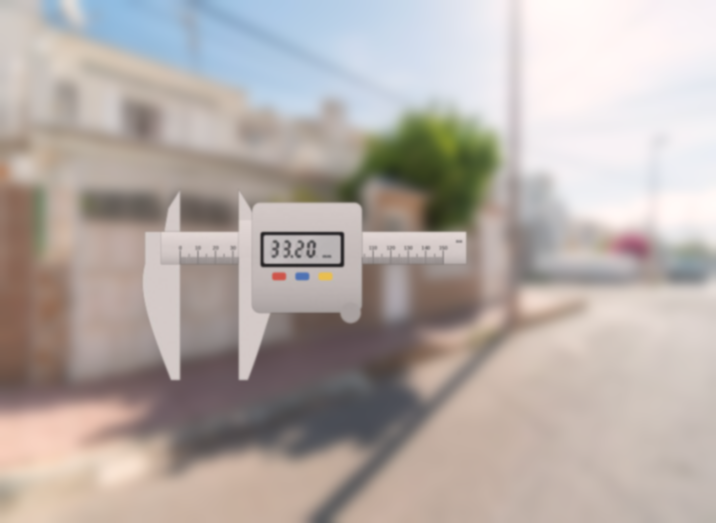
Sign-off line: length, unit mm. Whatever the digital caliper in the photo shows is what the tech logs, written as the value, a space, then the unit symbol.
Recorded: 33.20 mm
